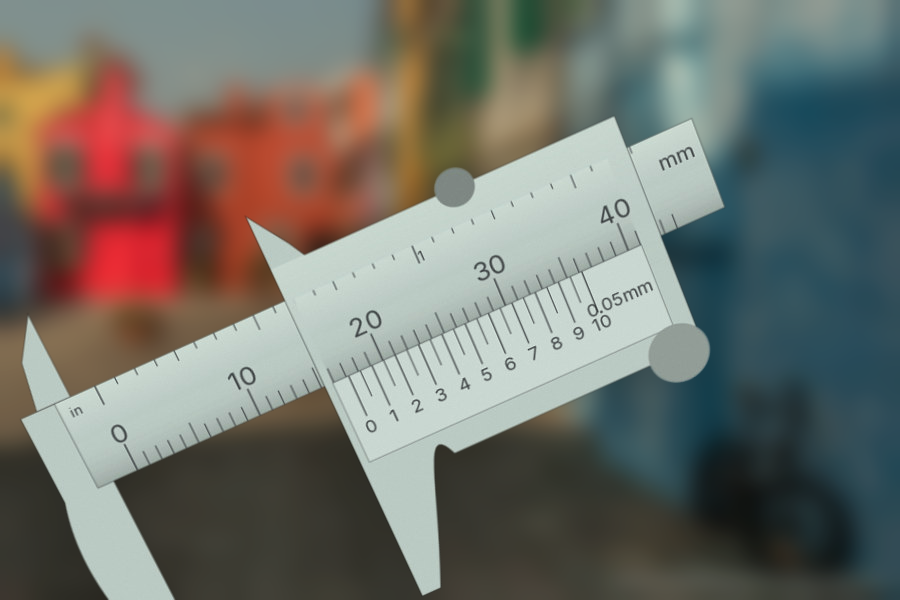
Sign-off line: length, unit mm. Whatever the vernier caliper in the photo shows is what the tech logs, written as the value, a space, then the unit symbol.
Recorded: 17.2 mm
